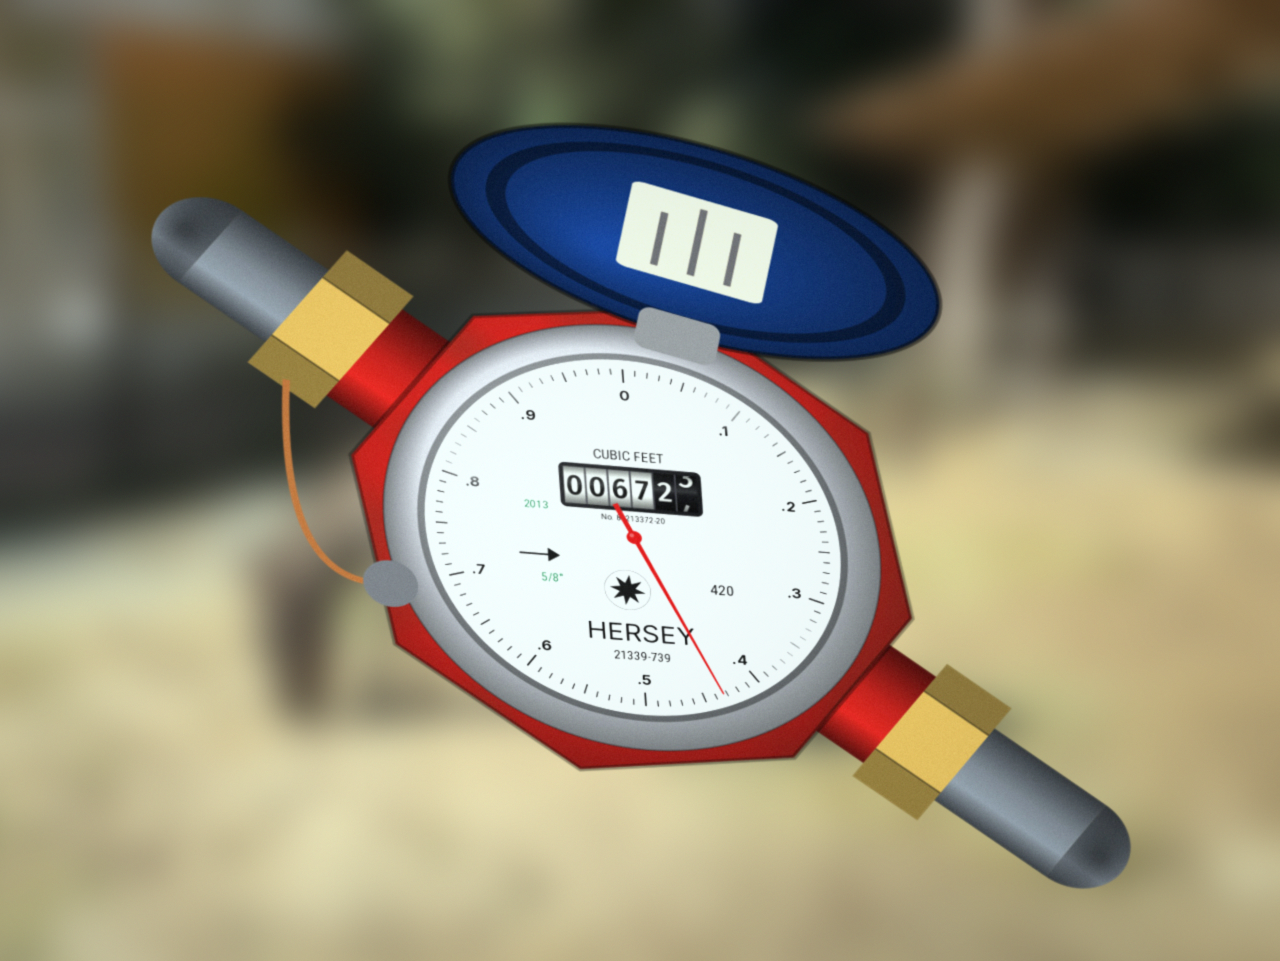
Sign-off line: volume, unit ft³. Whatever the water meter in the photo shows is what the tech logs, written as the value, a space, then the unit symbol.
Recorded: 6723.43 ft³
